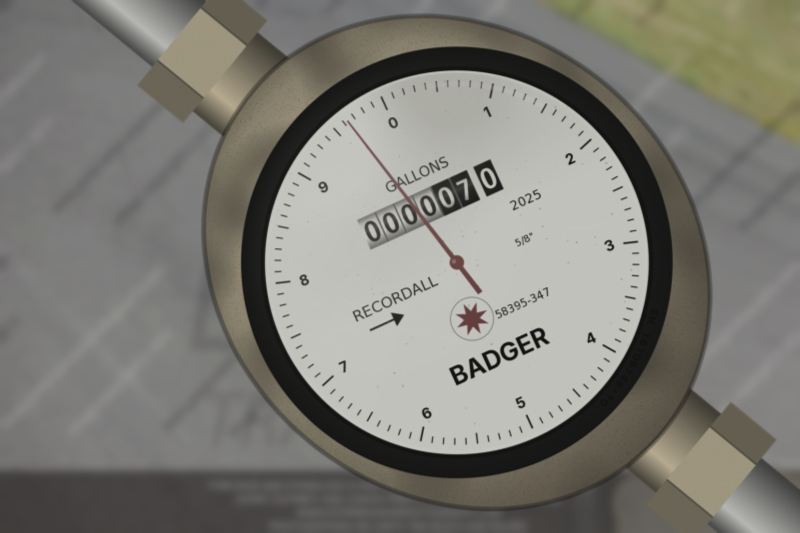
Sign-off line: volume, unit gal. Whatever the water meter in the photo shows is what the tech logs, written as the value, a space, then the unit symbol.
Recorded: 69.6 gal
